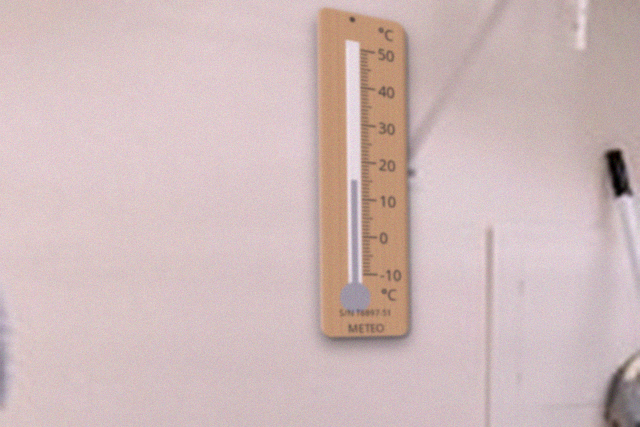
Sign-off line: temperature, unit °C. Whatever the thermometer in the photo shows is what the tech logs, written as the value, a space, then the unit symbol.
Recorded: 15 °C
